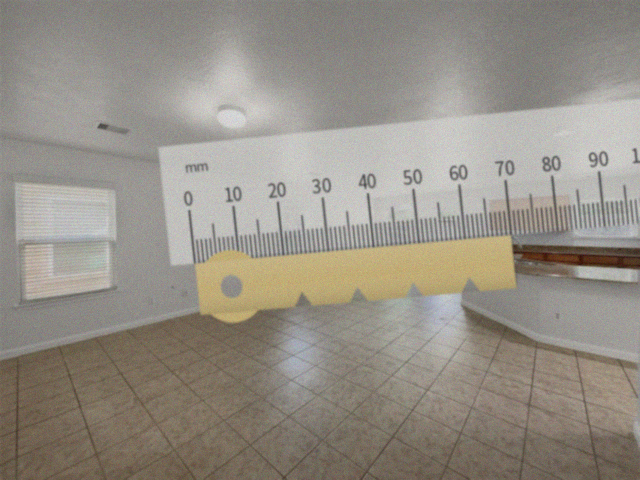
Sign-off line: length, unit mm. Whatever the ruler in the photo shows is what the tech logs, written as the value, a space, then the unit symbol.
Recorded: 70 mm
